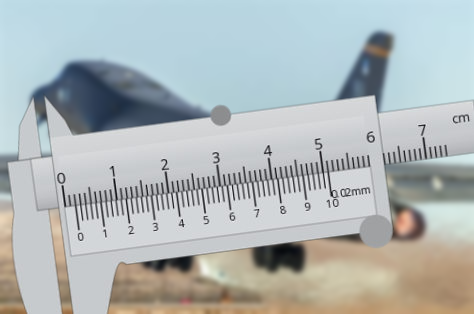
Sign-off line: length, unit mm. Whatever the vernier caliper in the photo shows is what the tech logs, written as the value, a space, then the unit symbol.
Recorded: 2.0 mm
